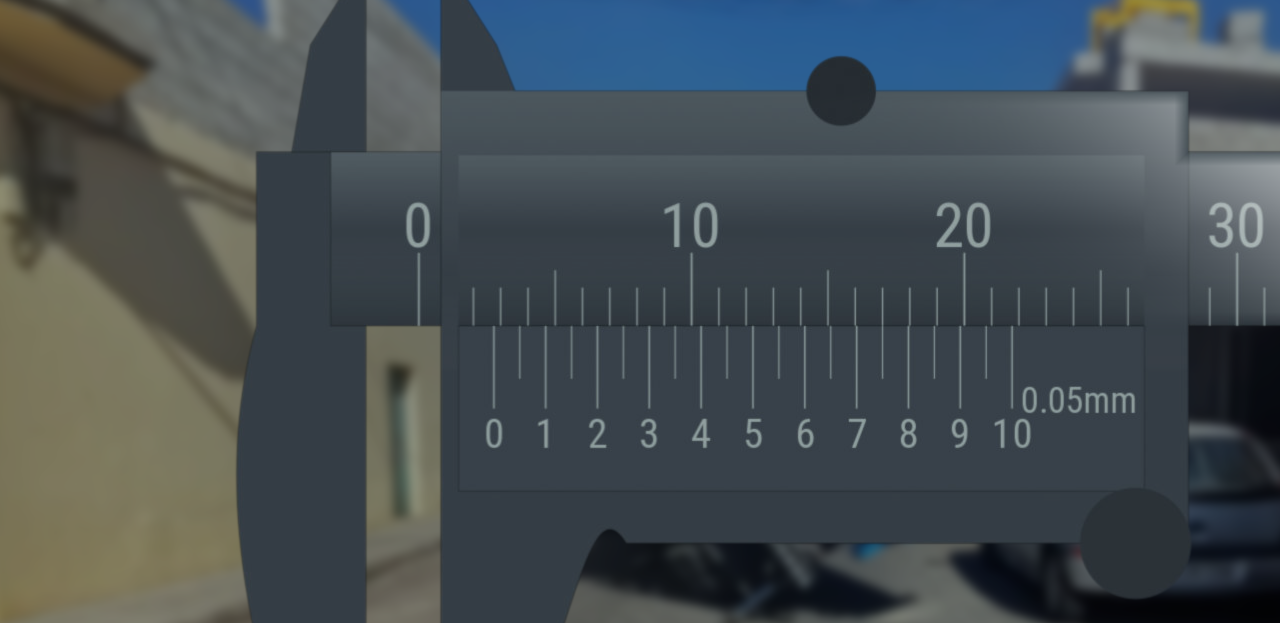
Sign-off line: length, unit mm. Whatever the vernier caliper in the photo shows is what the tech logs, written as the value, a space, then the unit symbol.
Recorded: 2.75 mm
